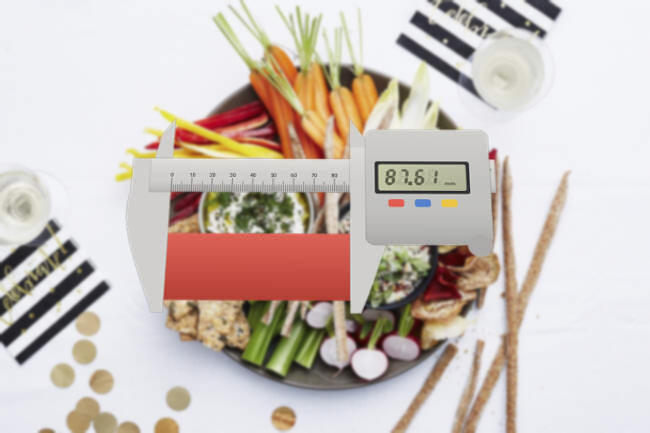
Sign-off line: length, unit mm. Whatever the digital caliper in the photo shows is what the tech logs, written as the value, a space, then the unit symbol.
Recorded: 87.61 mm
